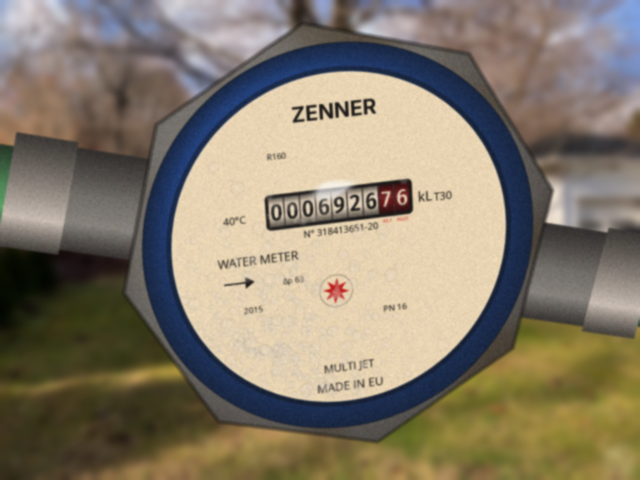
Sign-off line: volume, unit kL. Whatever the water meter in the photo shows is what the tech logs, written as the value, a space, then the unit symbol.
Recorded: 6926.76 kL
